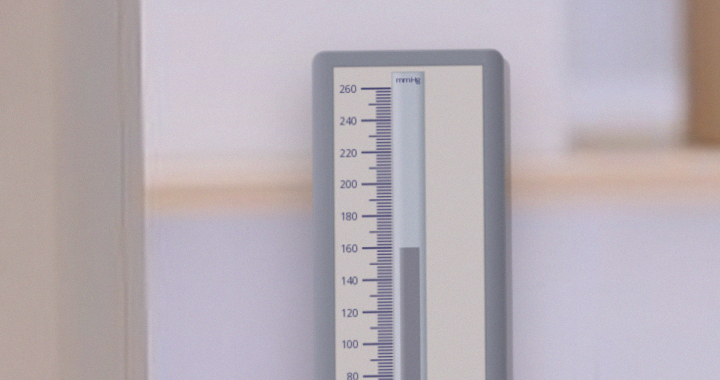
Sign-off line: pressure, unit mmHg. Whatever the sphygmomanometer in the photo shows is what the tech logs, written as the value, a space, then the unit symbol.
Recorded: 160 mmHg
